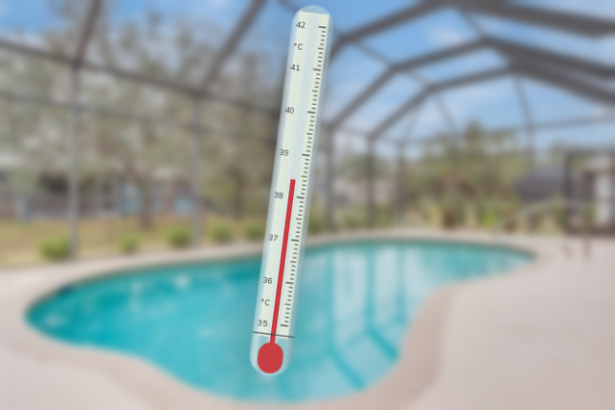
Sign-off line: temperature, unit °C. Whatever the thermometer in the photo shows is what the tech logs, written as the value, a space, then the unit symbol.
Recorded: 38.4 °C
